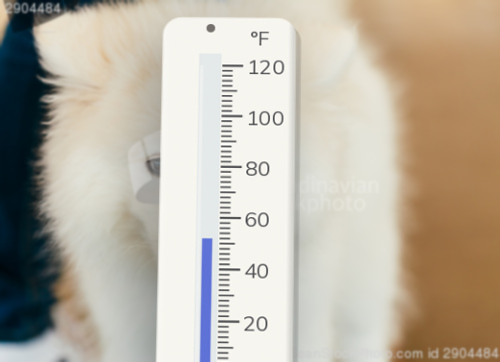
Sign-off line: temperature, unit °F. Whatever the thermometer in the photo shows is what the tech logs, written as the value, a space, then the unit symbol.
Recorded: 52 °F
